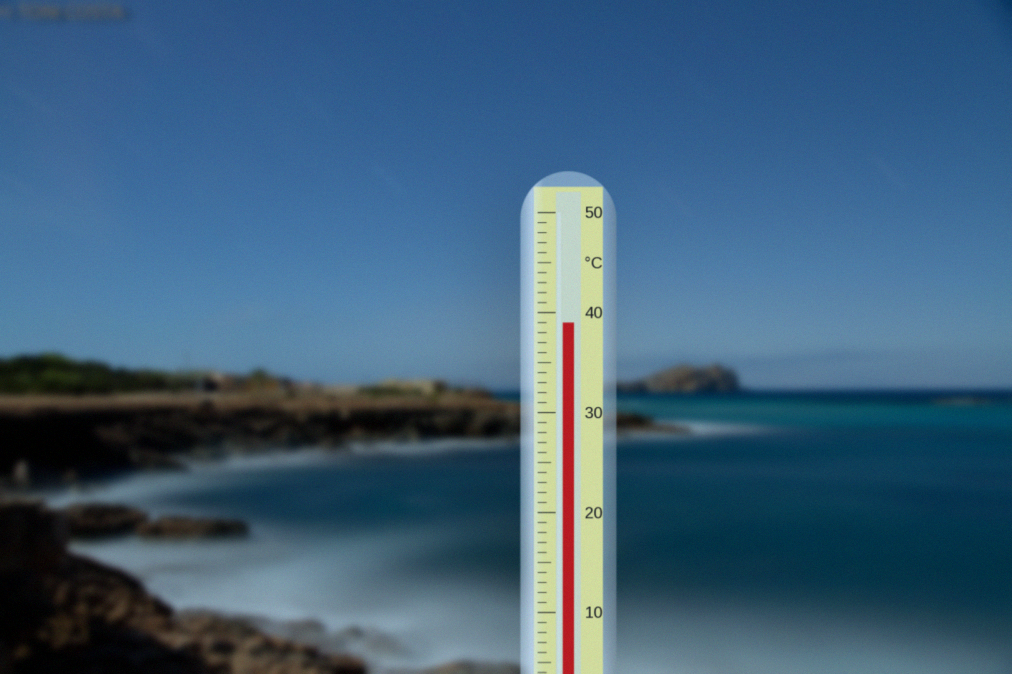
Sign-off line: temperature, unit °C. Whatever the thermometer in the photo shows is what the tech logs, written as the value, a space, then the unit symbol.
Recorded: 39 °C
